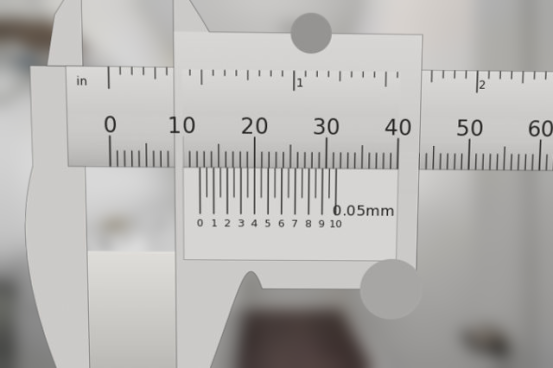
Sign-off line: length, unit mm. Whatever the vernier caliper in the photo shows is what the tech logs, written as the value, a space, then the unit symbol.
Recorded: 12.4 mm
